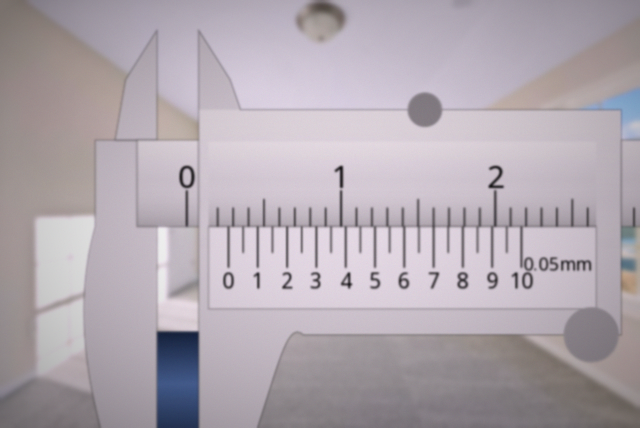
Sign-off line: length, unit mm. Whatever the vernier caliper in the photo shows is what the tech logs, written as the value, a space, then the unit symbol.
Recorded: 2.7 mm
